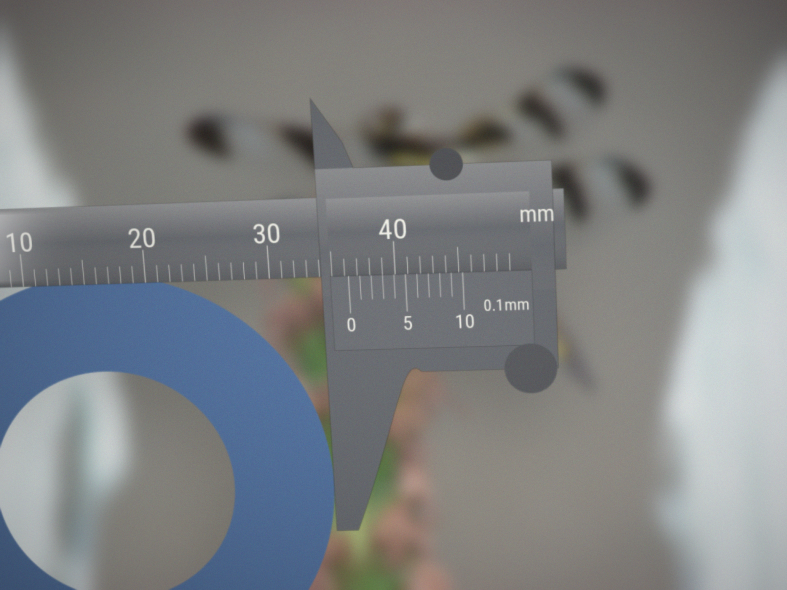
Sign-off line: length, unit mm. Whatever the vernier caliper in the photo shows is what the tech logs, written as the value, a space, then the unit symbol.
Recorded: 36.3 mm
